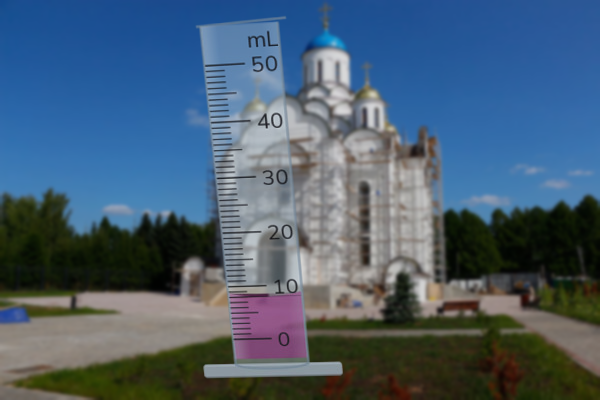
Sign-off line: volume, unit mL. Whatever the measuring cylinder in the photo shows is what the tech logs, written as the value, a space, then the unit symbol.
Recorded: 8 mL
